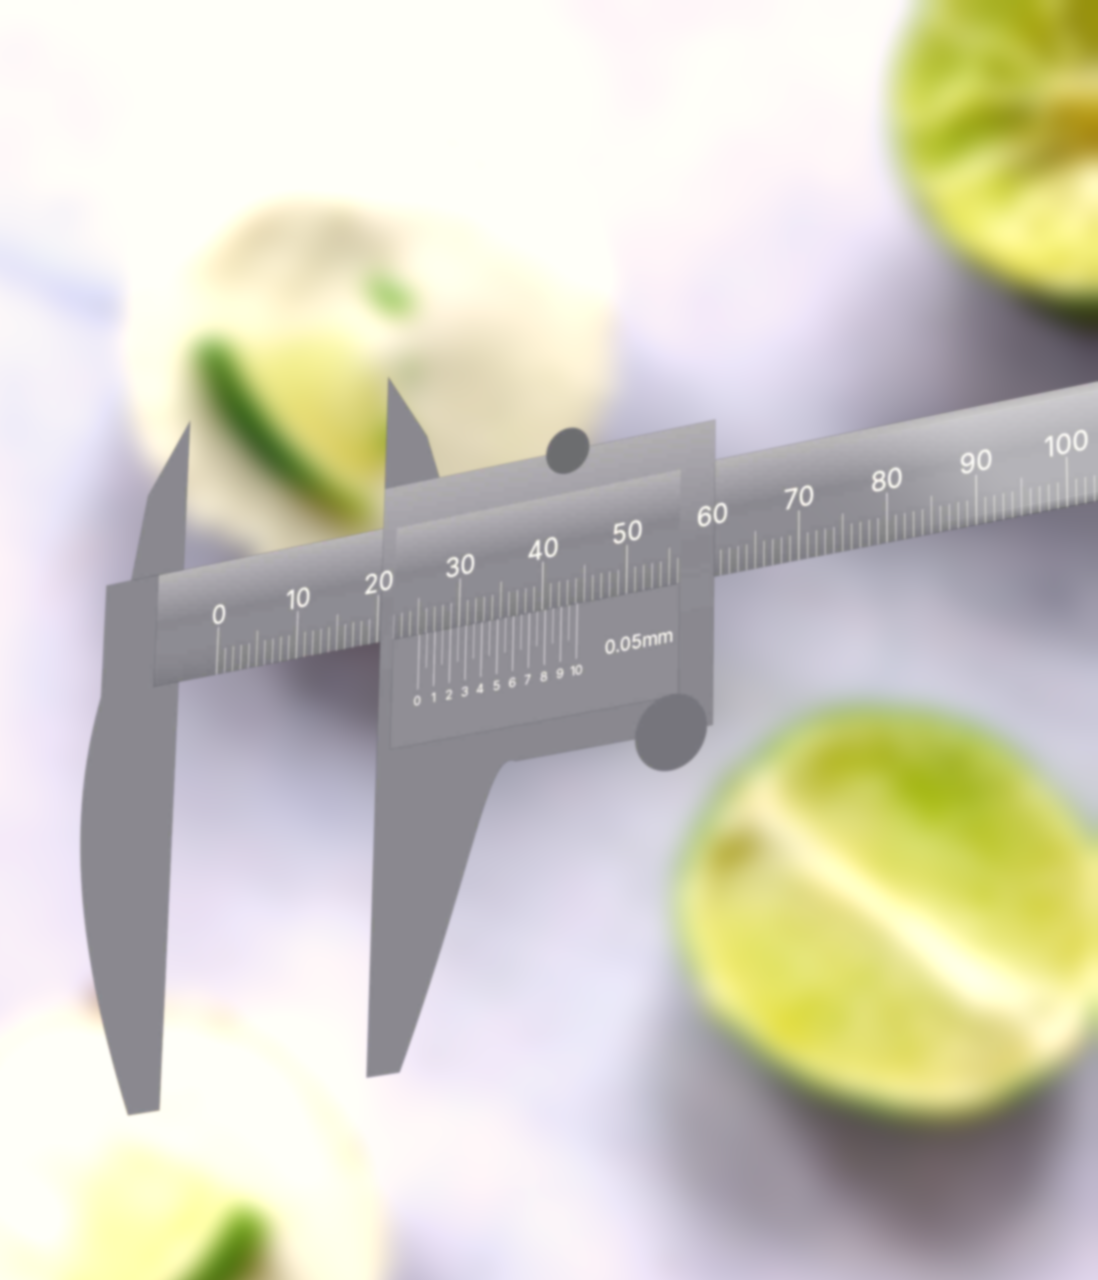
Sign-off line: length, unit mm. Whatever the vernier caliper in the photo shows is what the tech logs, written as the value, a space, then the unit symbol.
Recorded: 25.2 mm
